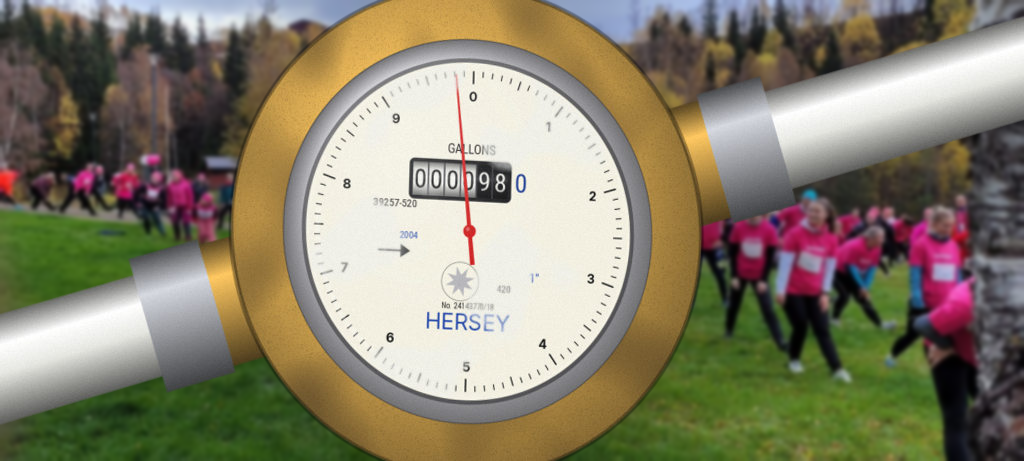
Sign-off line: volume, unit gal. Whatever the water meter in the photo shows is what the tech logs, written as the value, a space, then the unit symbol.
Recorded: 979.8 gal
